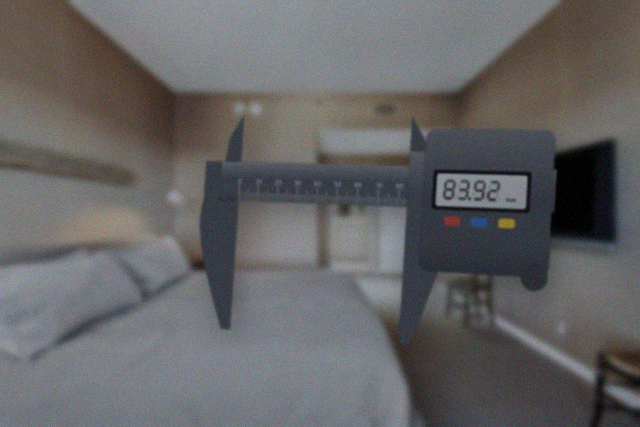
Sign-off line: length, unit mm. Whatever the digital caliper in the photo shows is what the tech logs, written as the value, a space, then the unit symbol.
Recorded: 83.92 mm
